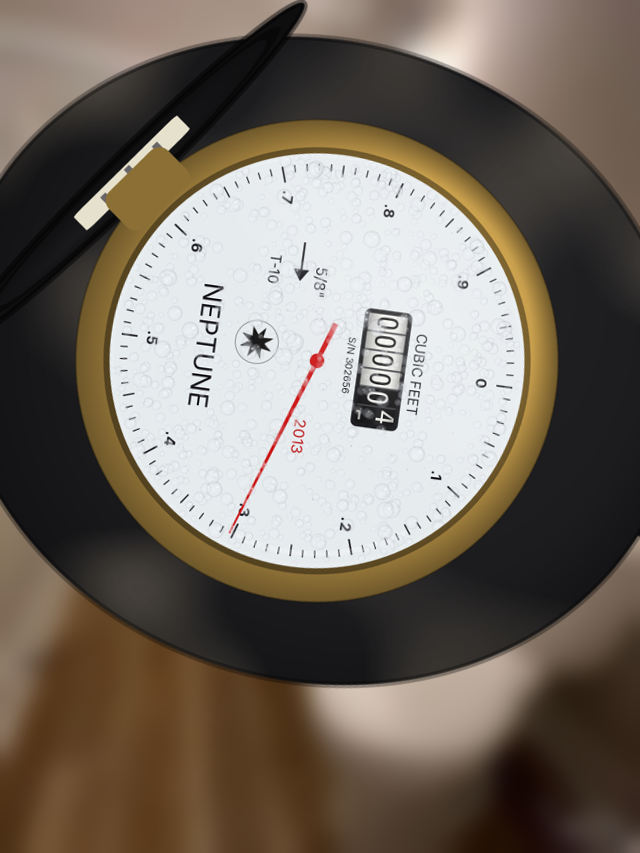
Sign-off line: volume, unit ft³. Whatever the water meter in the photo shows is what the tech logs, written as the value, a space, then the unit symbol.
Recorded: 4.30 ft³
